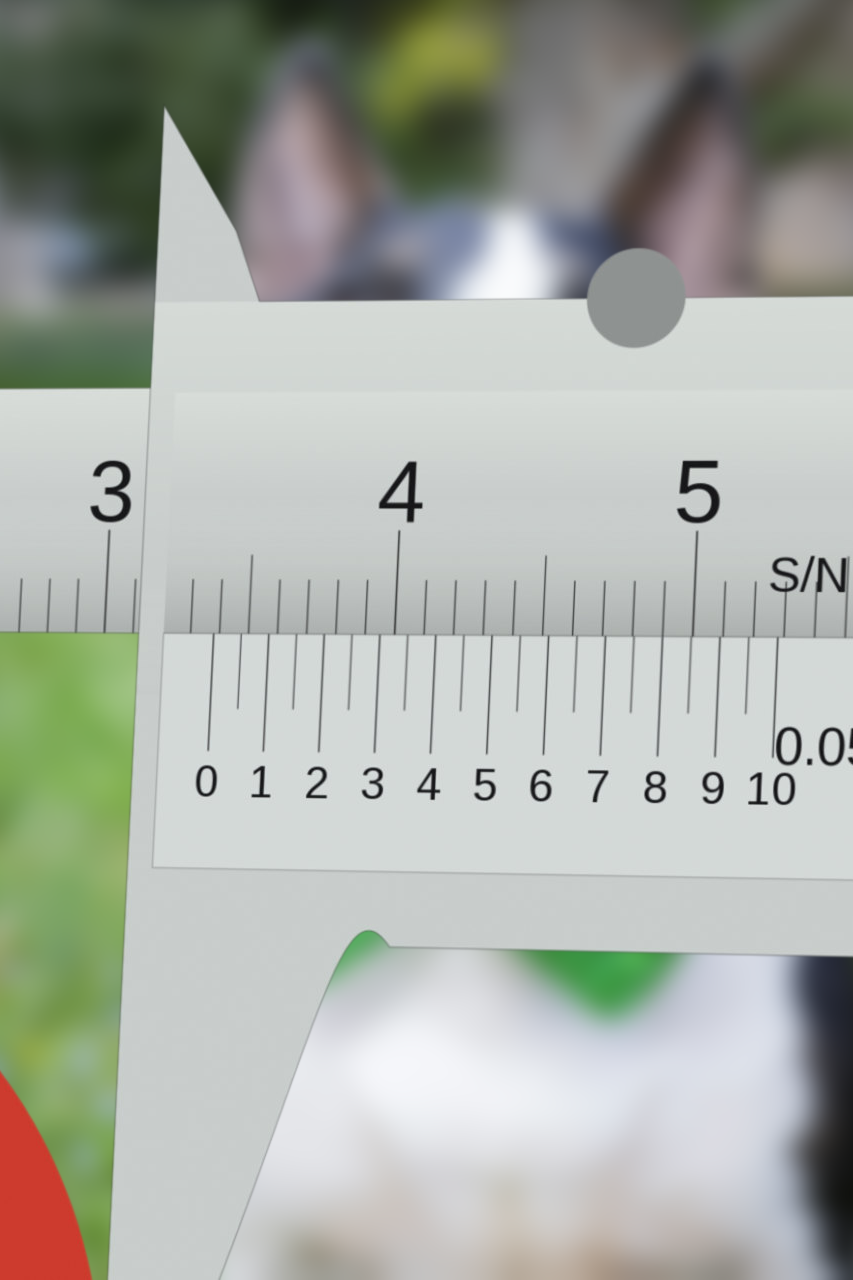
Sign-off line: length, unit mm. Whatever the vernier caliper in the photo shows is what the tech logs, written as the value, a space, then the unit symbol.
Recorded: 33.80 mm
